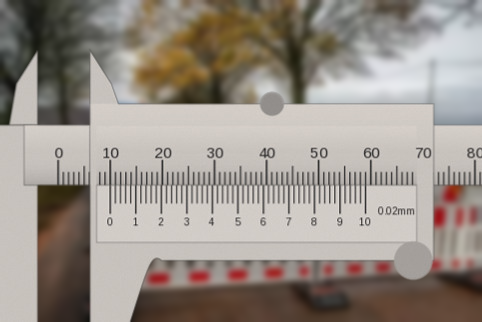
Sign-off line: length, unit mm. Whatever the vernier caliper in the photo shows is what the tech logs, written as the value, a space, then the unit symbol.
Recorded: 10.0 mm
